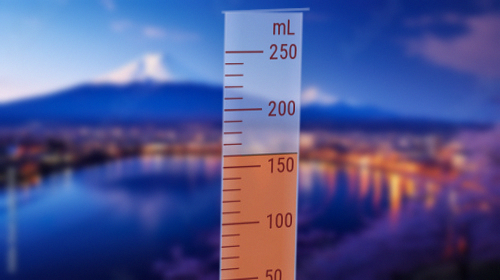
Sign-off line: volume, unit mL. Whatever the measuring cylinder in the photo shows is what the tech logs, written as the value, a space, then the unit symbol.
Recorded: 160 mL
